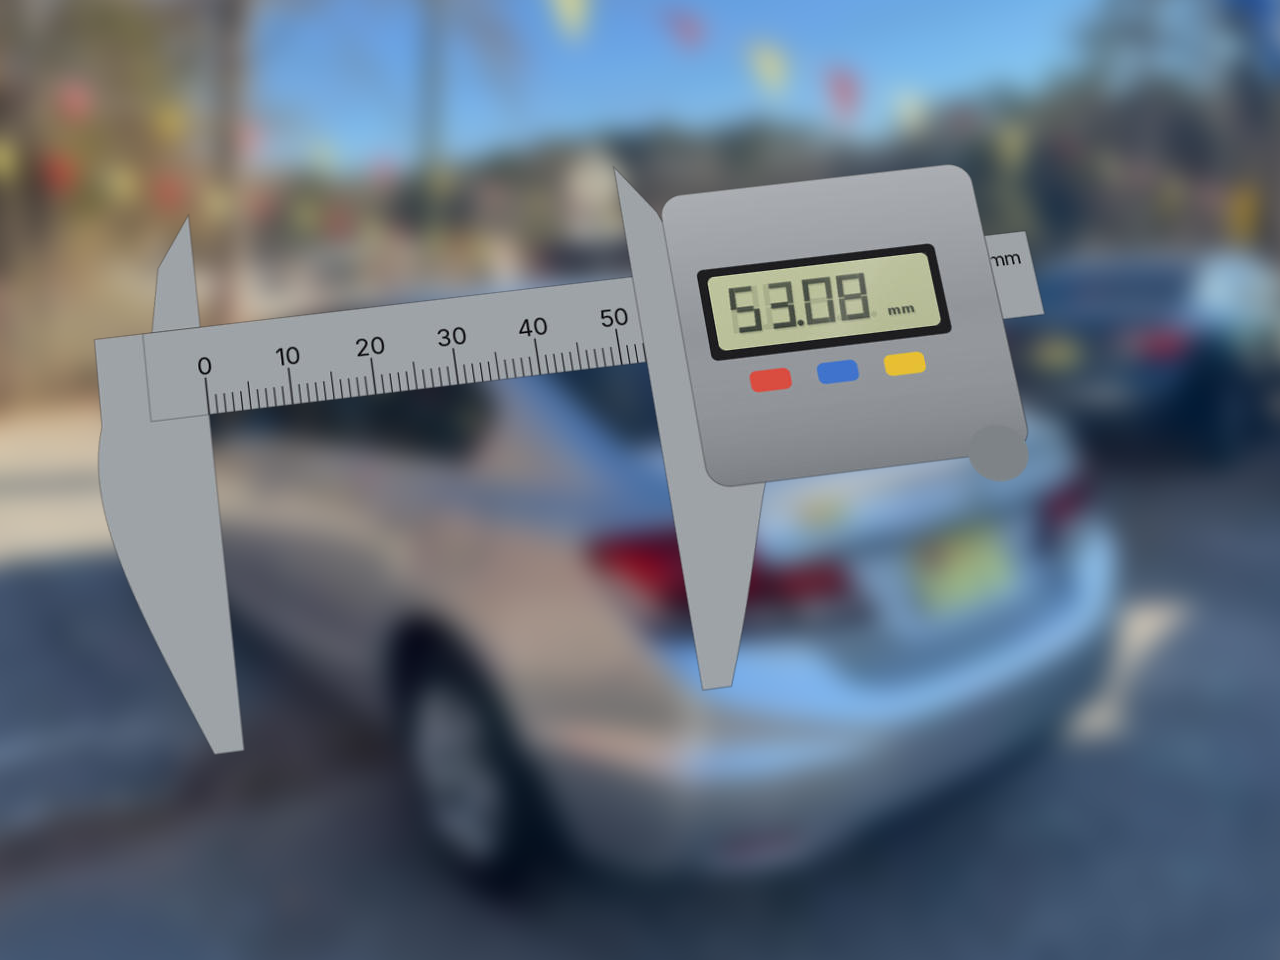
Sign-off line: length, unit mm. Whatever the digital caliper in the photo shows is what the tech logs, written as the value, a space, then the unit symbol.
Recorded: 53.08 mm
